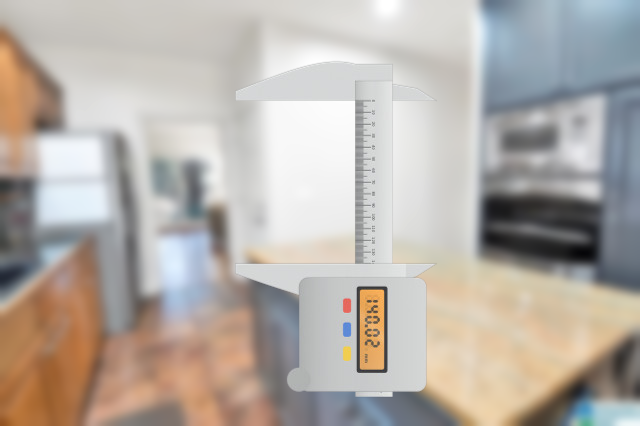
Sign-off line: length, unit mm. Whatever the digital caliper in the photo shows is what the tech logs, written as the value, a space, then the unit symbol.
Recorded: 140.02 mm
